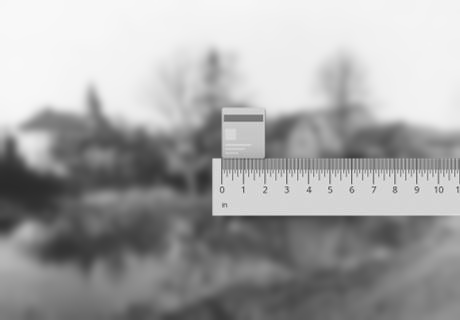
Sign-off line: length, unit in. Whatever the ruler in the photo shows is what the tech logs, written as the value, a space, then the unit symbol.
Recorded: 2 in
